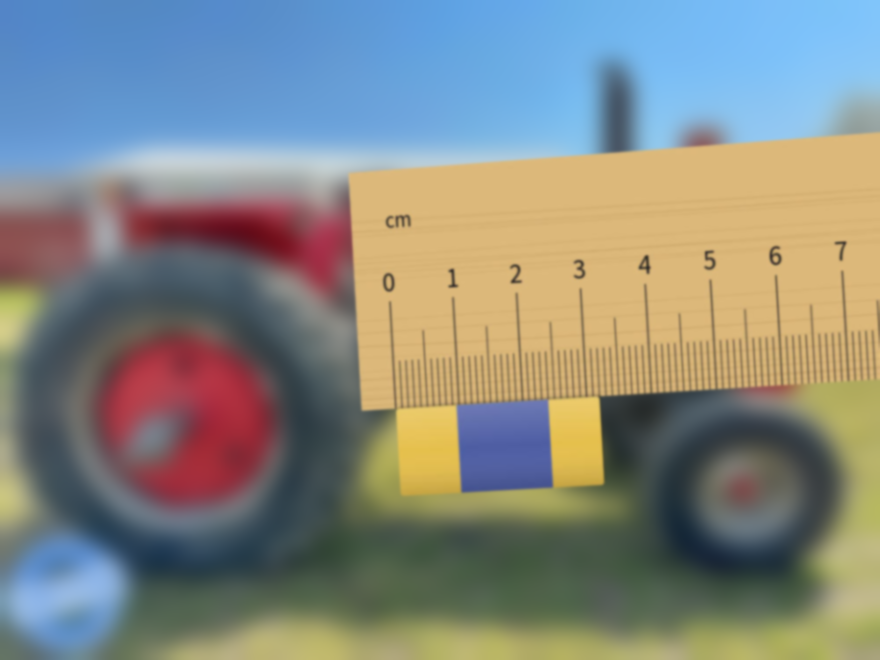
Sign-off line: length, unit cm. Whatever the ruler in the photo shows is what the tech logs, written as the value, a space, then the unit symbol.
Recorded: 3.2 cm
